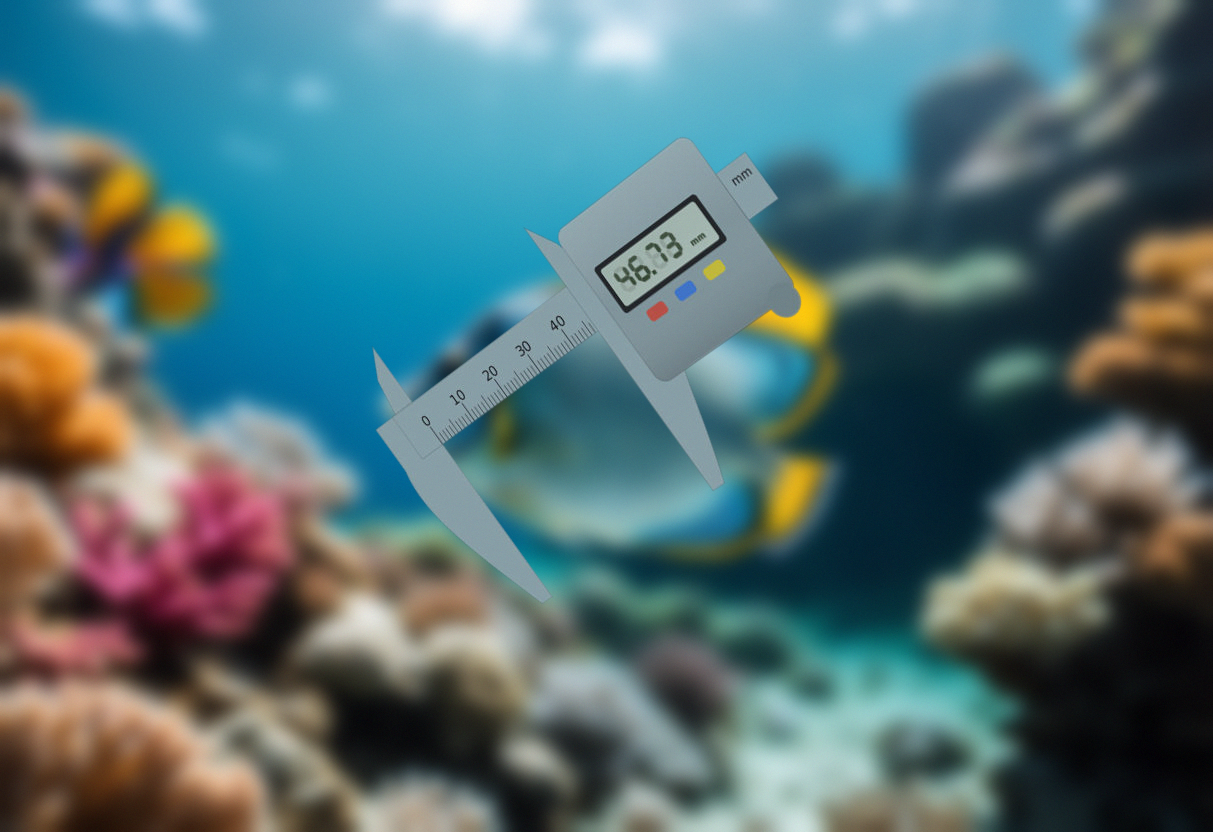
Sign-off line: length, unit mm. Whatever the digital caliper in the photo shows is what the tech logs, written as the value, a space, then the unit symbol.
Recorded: 46.73 mm
